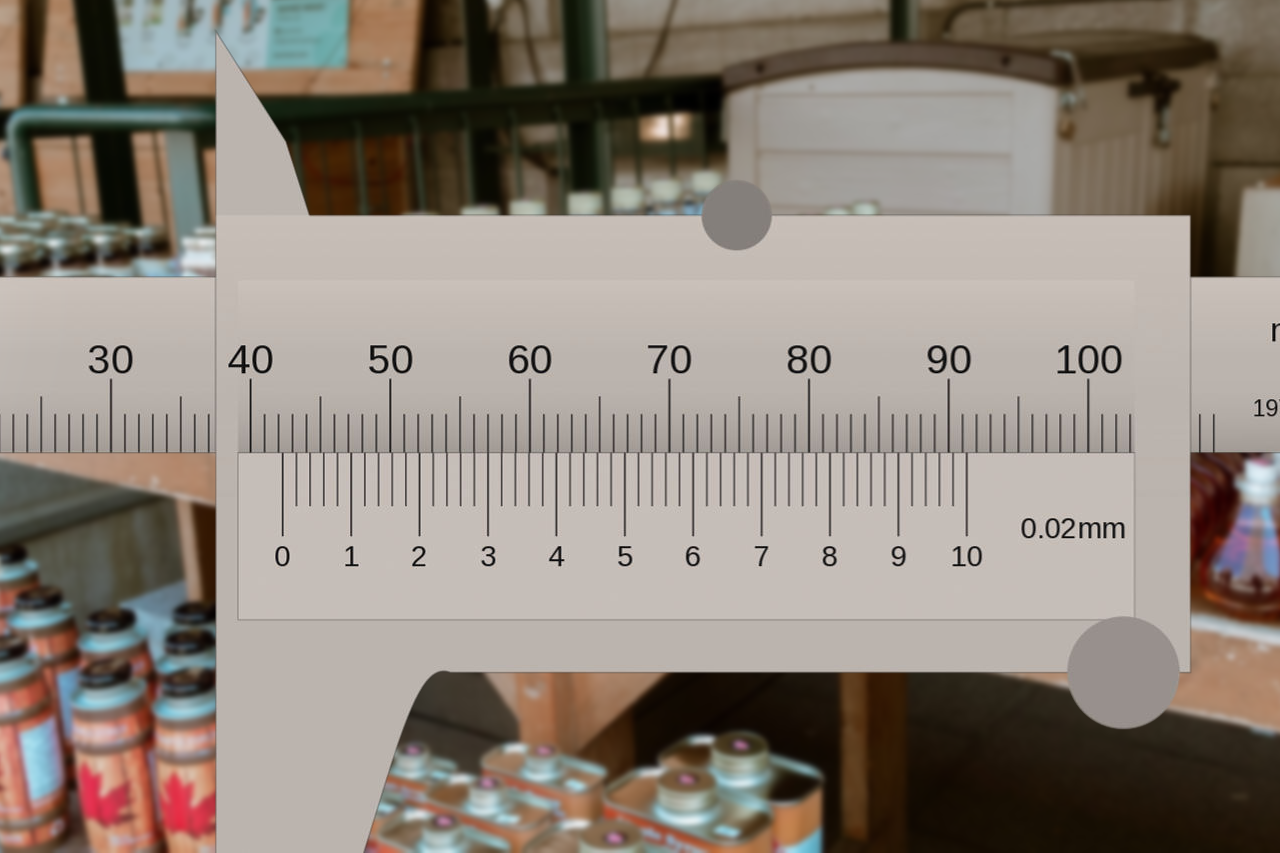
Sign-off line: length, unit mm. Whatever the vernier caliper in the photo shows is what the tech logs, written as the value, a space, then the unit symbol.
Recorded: 42.3 mm
